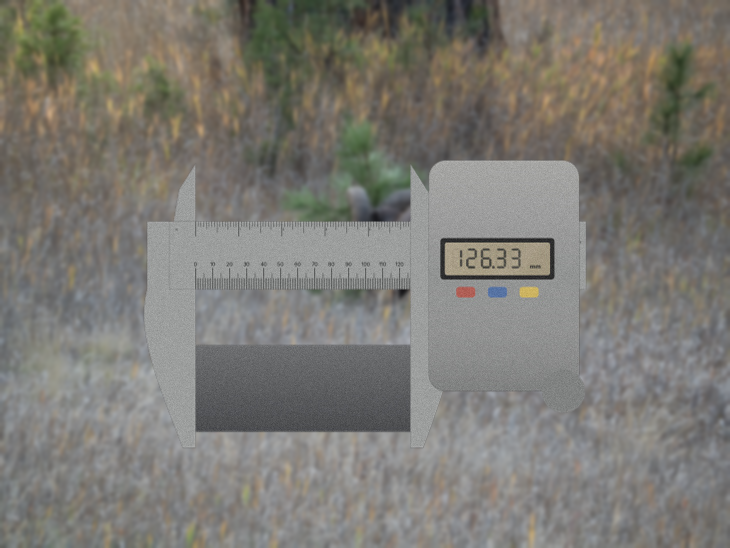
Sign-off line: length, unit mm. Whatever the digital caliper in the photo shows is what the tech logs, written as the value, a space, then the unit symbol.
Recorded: 126.33 mm
